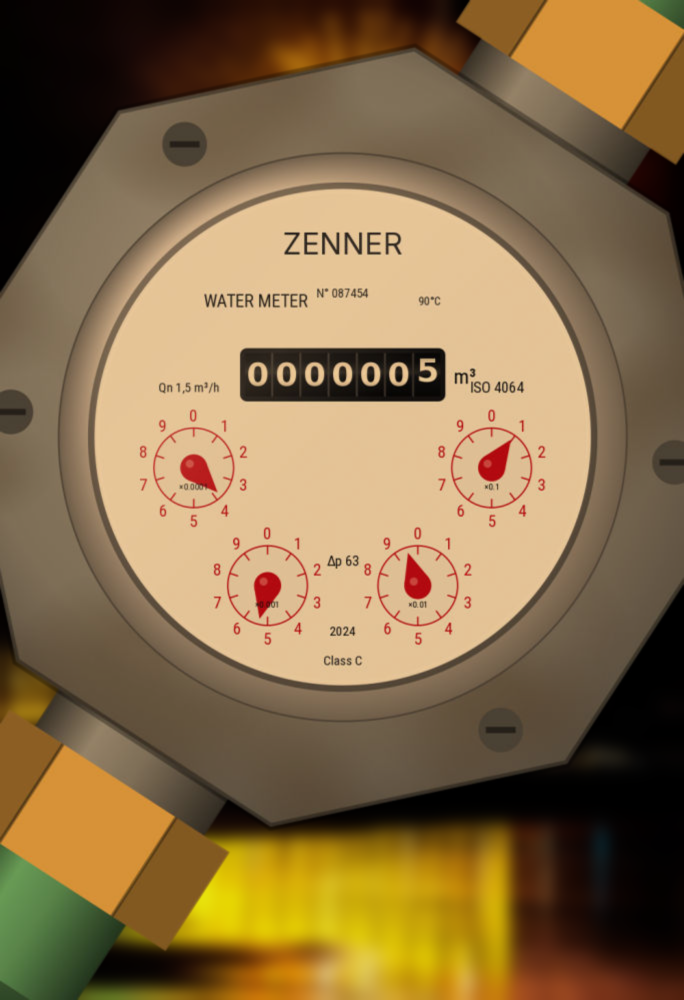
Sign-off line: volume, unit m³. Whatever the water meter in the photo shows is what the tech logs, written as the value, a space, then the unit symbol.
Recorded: 5.0953 m³
